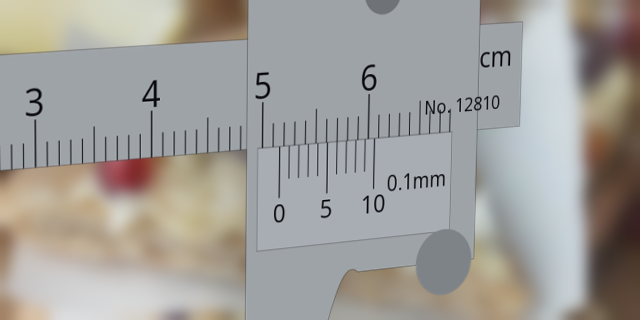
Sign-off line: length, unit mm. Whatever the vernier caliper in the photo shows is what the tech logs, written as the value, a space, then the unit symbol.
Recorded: 51.6 mm
